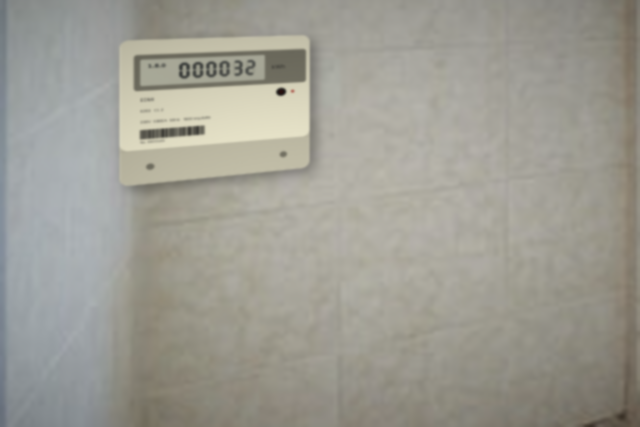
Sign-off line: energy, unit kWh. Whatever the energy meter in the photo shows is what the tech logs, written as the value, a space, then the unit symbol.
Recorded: 32 kWh
